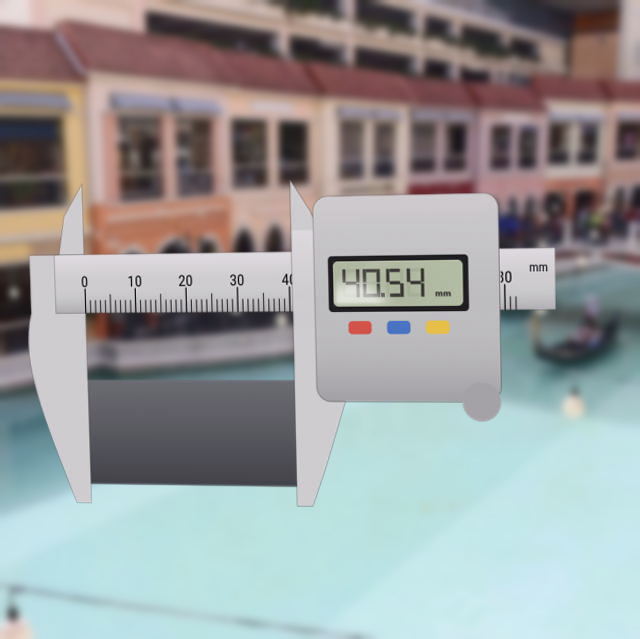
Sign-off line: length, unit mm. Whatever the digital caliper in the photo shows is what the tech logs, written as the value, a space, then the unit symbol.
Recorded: 40.54 mm
